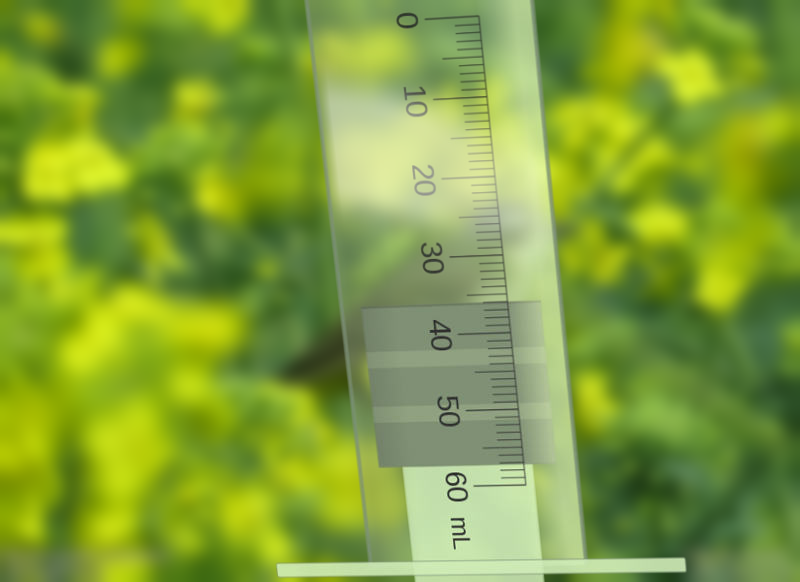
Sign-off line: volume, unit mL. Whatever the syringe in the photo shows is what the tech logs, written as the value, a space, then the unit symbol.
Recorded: 36 mL
